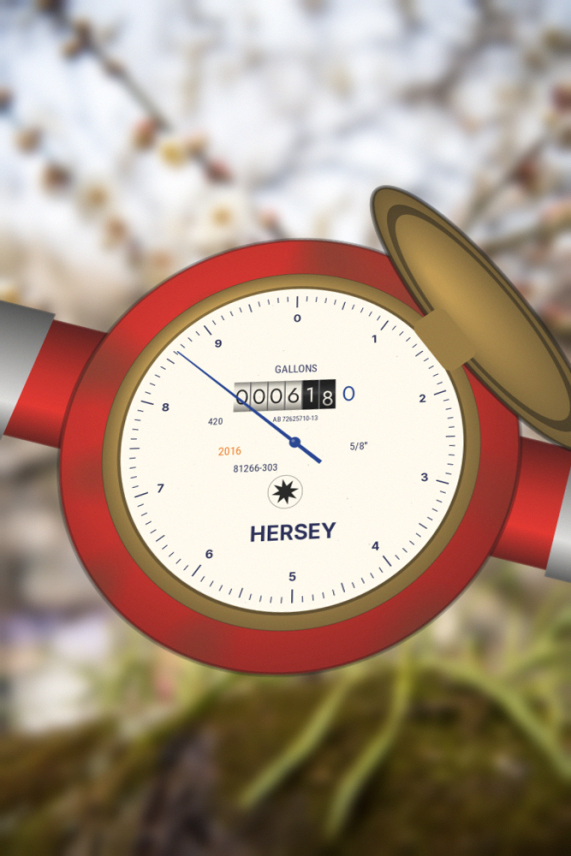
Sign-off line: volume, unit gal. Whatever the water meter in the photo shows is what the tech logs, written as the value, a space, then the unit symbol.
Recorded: 6178.6 gal
